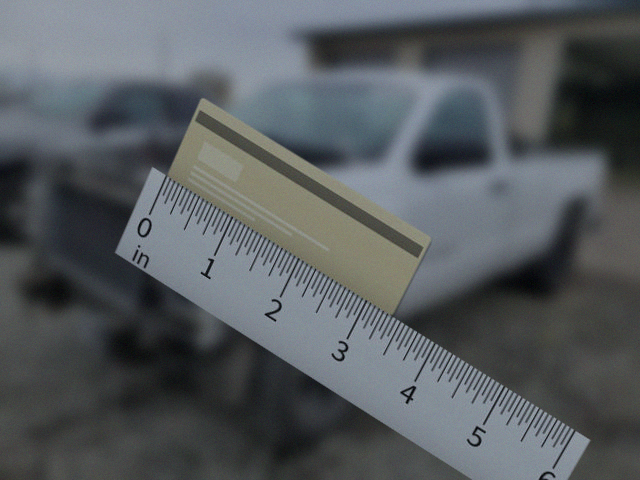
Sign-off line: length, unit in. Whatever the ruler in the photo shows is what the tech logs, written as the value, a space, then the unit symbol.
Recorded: 3.375 in
